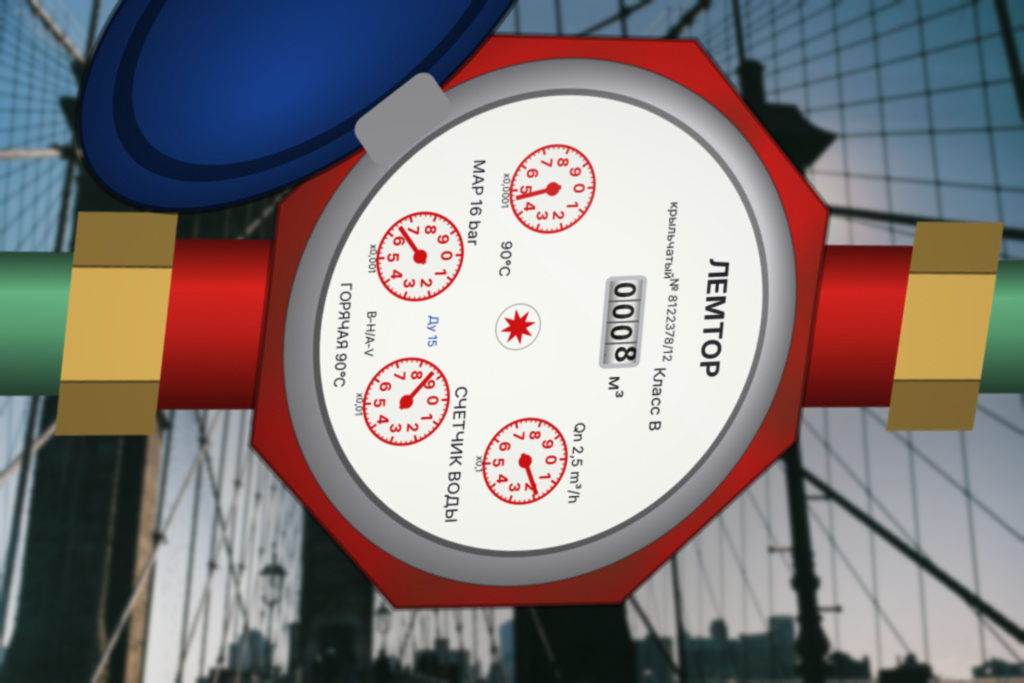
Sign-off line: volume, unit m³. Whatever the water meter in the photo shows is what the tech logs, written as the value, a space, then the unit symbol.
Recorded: 8.1864 m³
